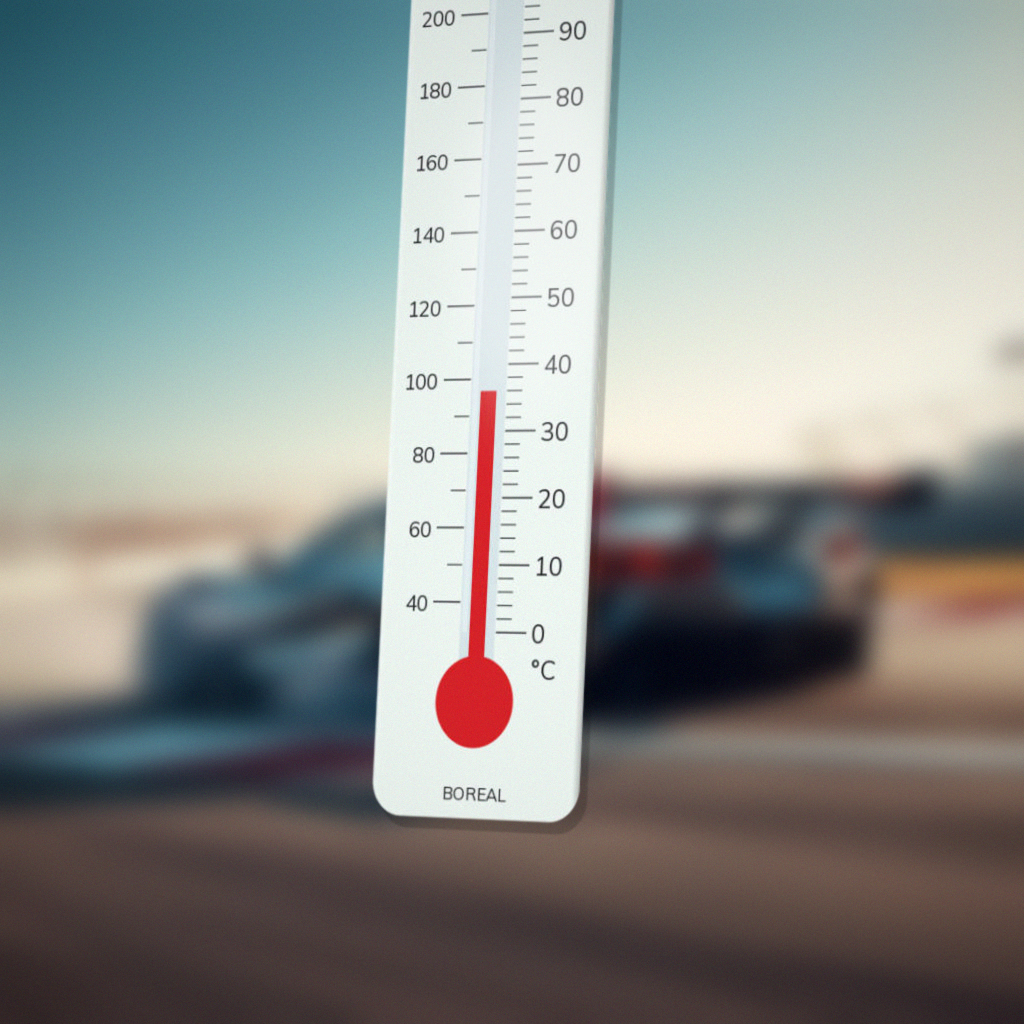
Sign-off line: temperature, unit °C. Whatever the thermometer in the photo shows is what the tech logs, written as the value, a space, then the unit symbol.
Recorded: 36 °C
